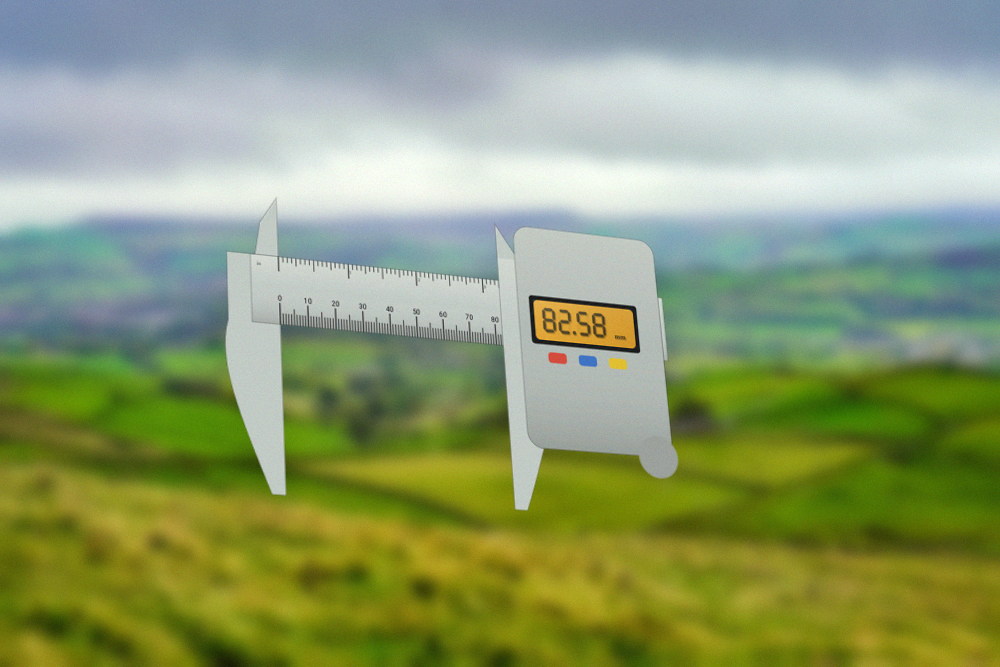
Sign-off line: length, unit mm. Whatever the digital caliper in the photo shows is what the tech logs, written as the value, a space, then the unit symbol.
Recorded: 82.58 mm
